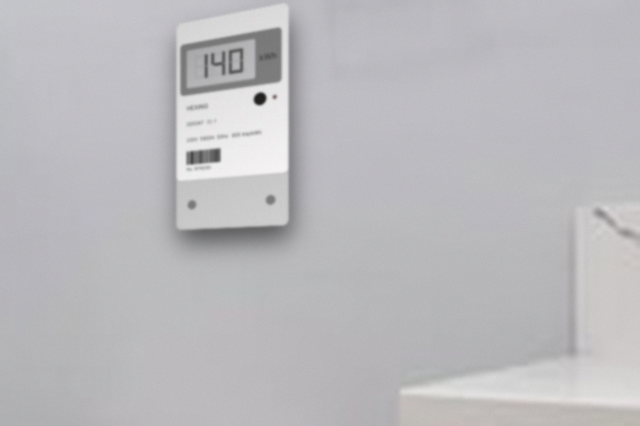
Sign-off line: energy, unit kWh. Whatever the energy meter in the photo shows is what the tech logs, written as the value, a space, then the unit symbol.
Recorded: 140 kWh
